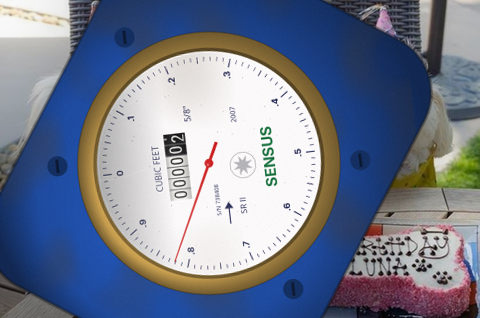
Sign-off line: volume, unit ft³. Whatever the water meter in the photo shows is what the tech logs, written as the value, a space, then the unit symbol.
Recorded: 1.82 ft³
